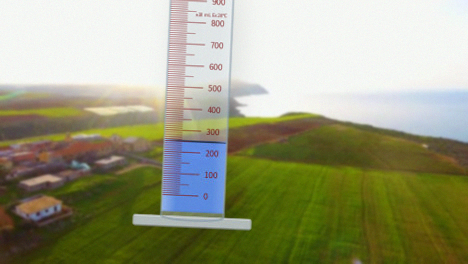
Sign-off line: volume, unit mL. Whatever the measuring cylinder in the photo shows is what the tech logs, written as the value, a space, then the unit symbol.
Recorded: 250 mL
